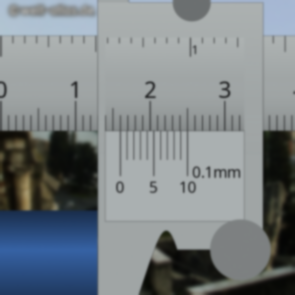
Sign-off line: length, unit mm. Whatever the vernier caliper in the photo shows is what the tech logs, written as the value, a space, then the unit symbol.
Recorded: 16.0 mm
